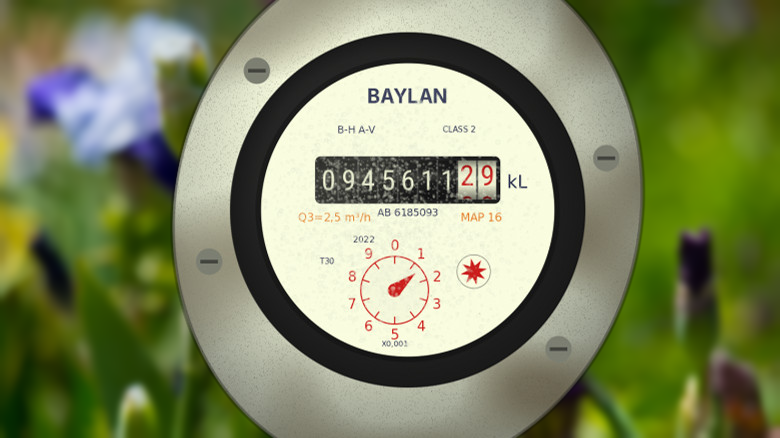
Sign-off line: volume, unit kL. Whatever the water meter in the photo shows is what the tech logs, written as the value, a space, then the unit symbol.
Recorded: 945611.291 kL
